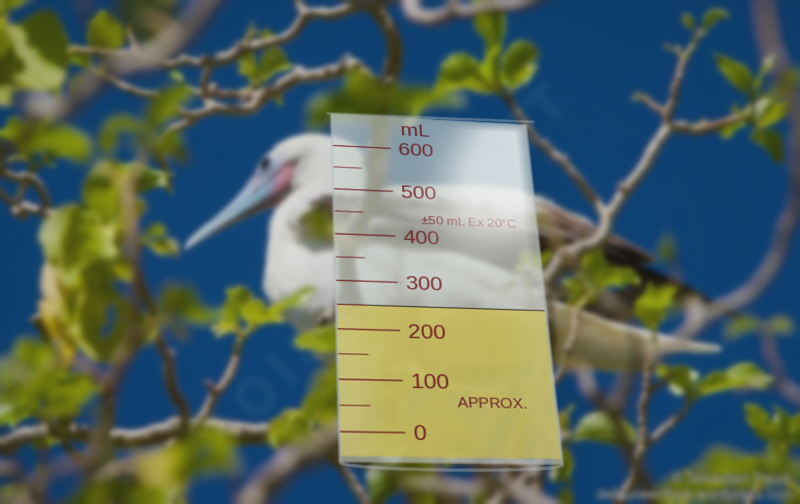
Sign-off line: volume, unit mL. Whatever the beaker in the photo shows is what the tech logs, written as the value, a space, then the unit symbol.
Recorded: 250 mL
